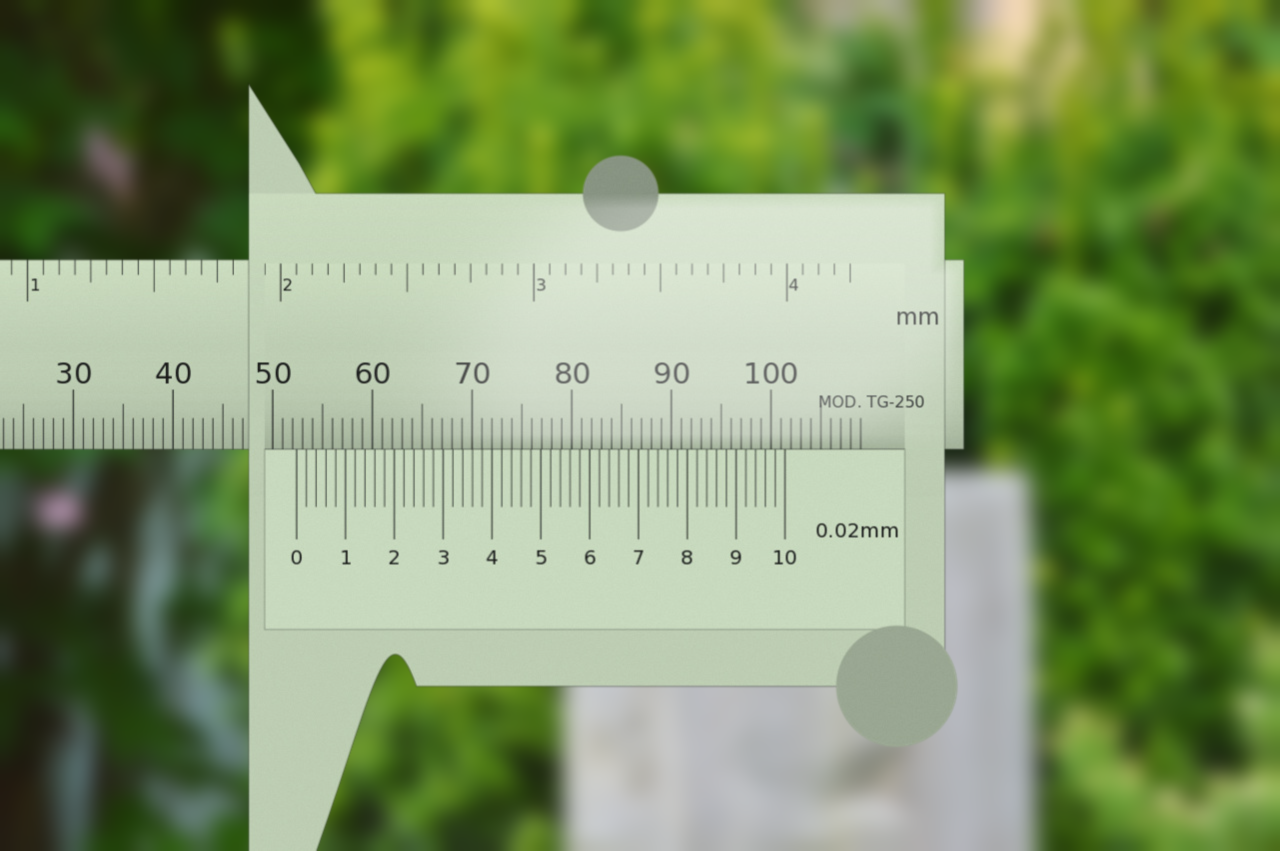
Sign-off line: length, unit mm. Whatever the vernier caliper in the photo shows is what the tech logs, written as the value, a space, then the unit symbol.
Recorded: 52.4 mm
